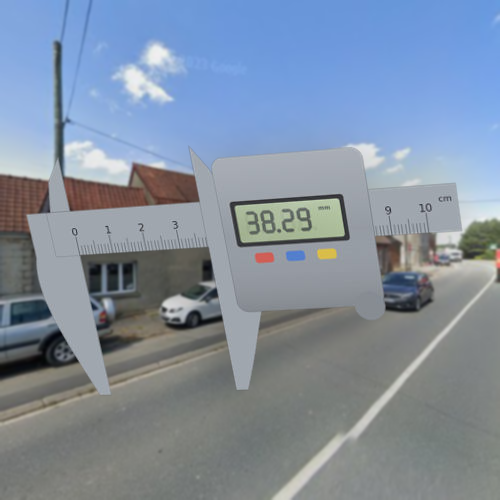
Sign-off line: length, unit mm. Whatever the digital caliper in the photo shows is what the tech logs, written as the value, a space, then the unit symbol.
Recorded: 38.29 mm
